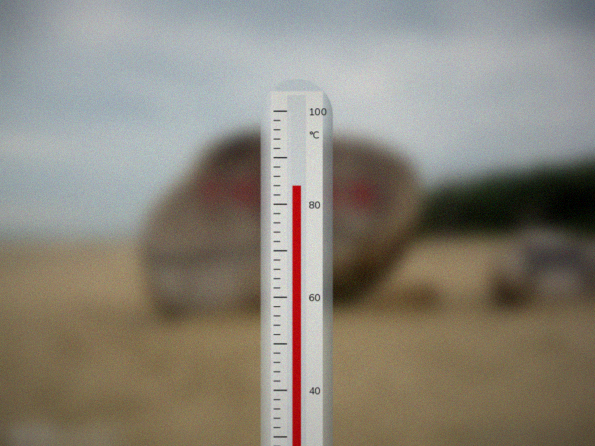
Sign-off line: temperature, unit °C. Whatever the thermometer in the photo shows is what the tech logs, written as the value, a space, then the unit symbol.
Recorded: 84 °C
